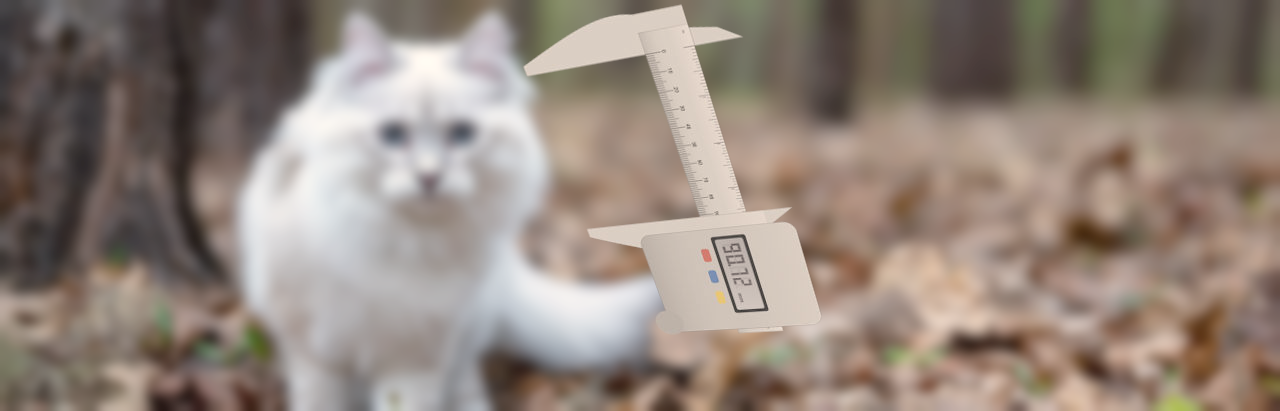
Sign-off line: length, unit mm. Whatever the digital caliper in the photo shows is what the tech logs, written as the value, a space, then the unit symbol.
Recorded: 90.72 mm
